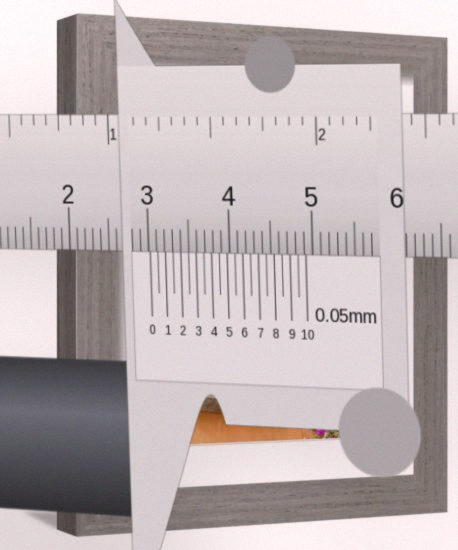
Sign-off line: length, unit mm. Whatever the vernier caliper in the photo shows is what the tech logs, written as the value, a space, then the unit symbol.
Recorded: 30.2 mm
